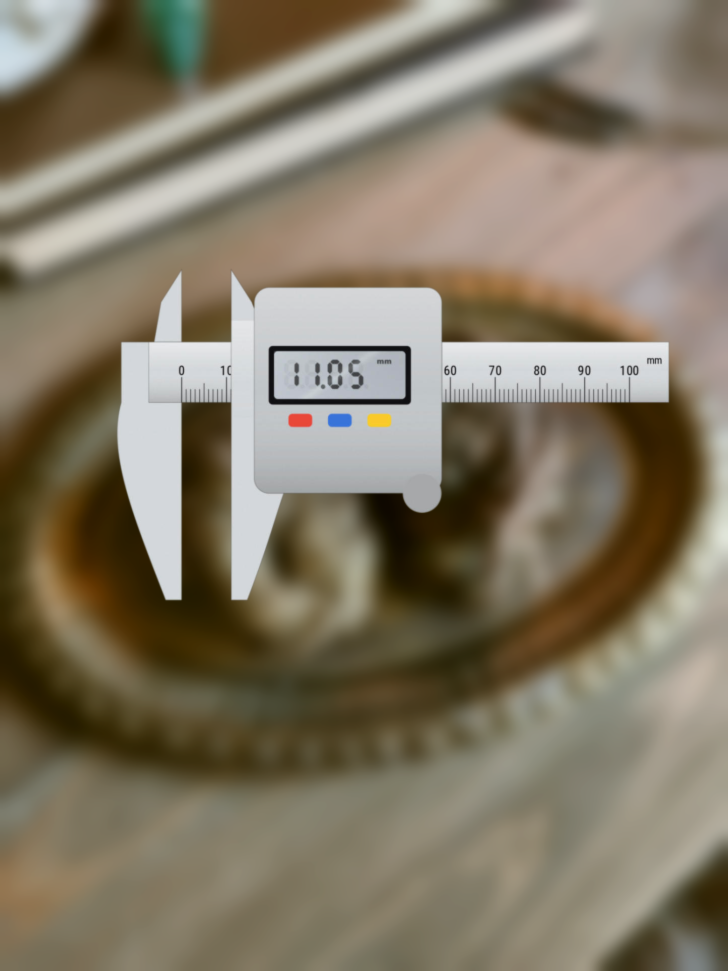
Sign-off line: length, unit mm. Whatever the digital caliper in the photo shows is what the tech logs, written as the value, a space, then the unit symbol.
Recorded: 11.05 mm
